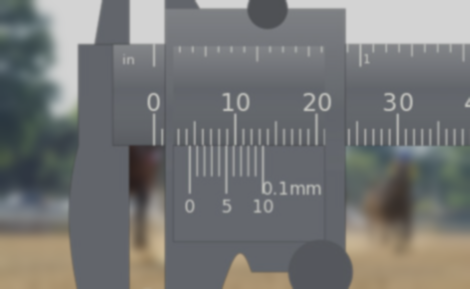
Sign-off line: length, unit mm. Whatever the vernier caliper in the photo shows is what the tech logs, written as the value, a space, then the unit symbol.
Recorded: 4.4 mm
